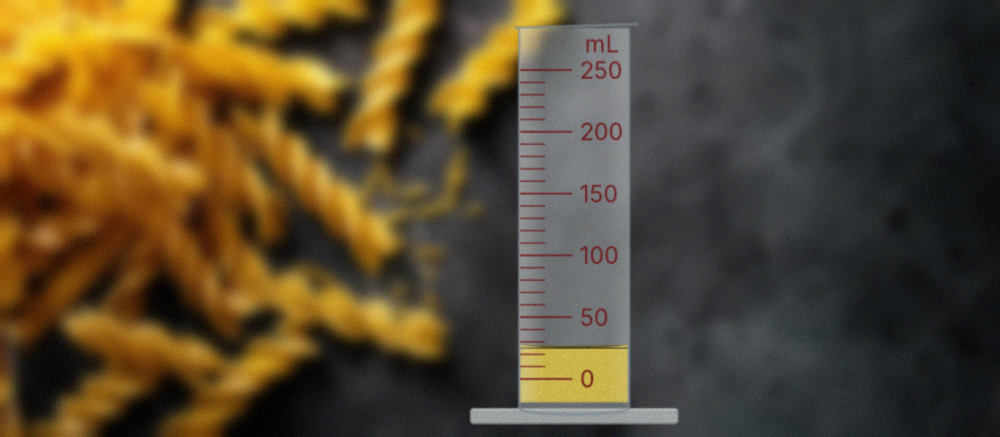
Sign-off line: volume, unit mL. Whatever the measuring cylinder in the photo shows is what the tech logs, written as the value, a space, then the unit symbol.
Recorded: 25 mL
